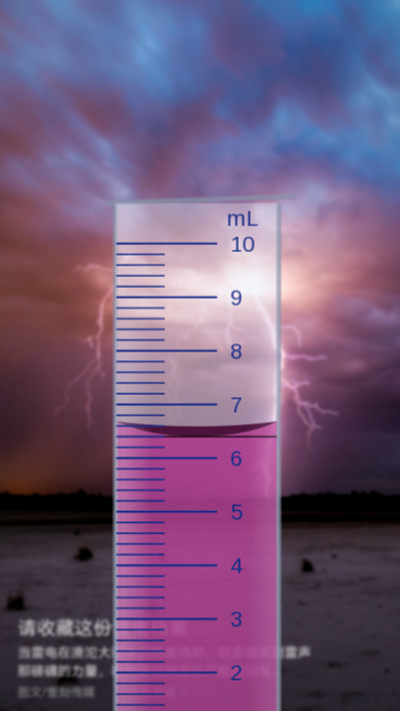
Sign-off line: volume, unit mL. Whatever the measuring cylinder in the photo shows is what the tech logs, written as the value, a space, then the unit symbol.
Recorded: 6.4 mL
